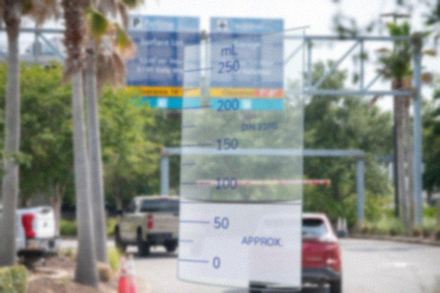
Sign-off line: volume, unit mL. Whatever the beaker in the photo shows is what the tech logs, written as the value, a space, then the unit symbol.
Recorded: 75 mL
